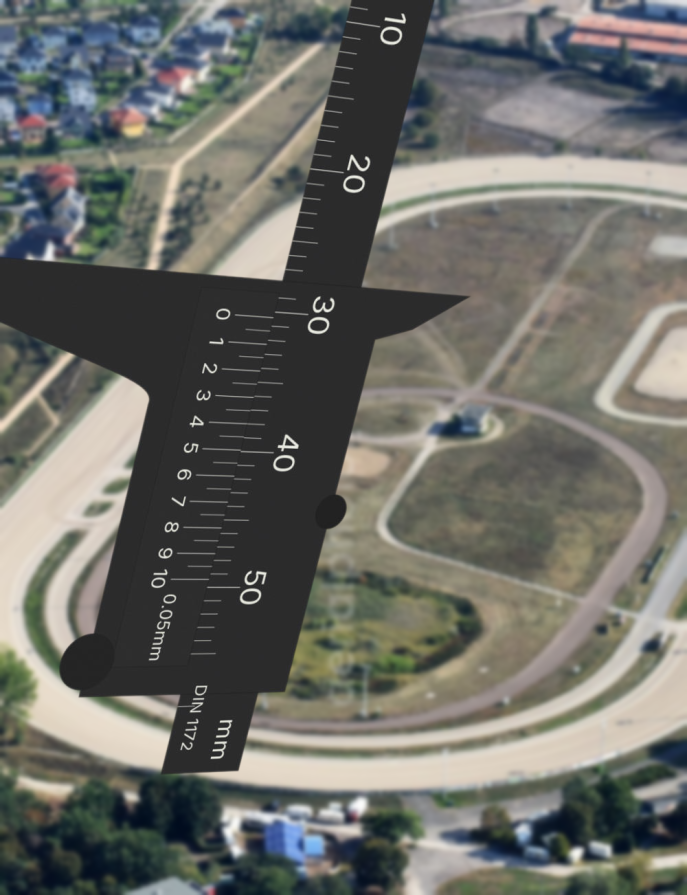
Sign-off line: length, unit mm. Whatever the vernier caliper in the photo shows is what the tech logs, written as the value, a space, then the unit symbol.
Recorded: 30.4 mm
